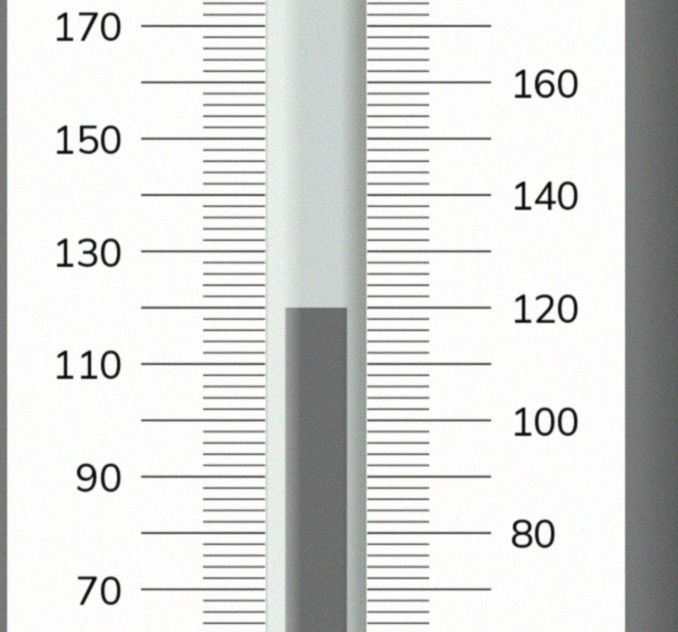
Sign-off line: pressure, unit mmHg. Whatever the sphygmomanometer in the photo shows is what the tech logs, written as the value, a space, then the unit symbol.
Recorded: 120 mmHg
